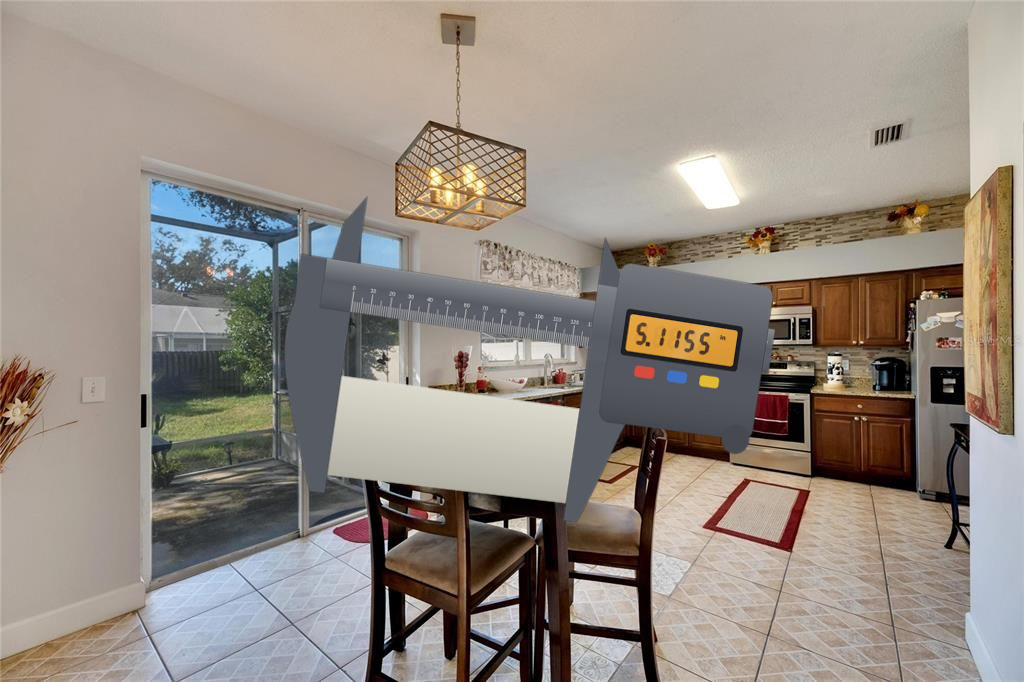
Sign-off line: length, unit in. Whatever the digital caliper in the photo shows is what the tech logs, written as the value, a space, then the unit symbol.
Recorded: 5.1155 in
